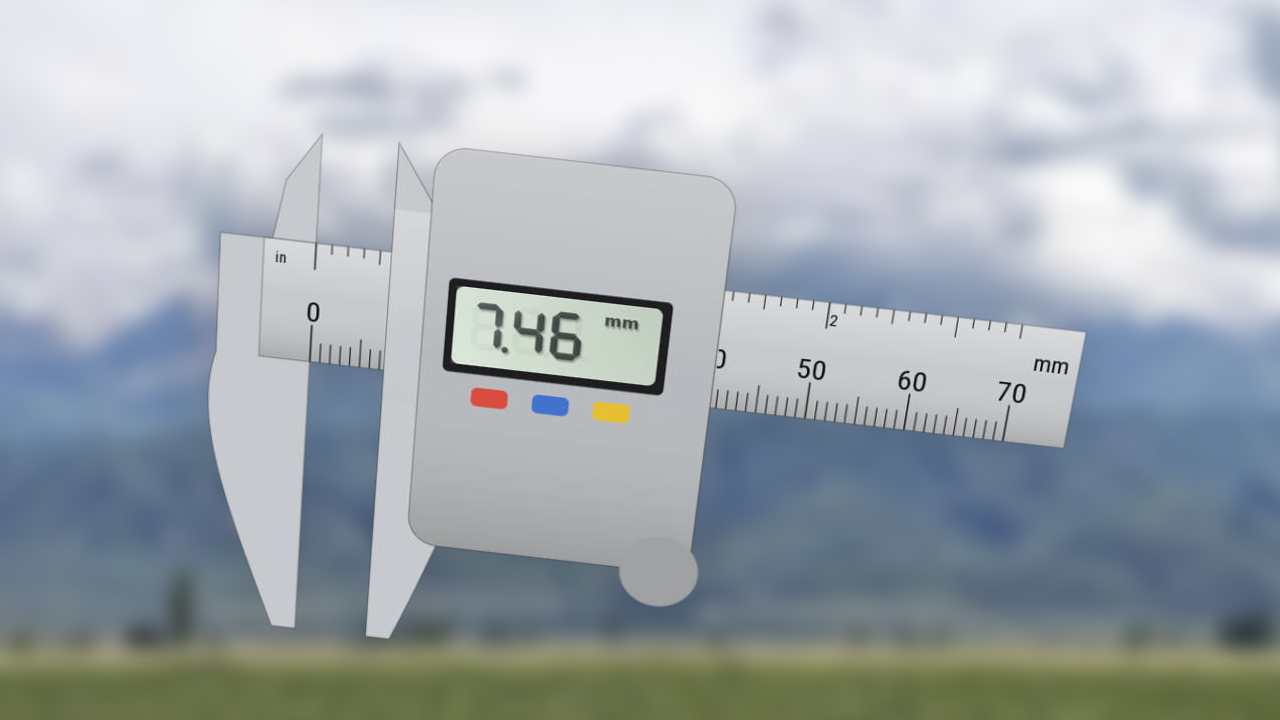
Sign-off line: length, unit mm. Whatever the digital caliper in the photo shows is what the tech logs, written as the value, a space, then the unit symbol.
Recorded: 7.46 mm
